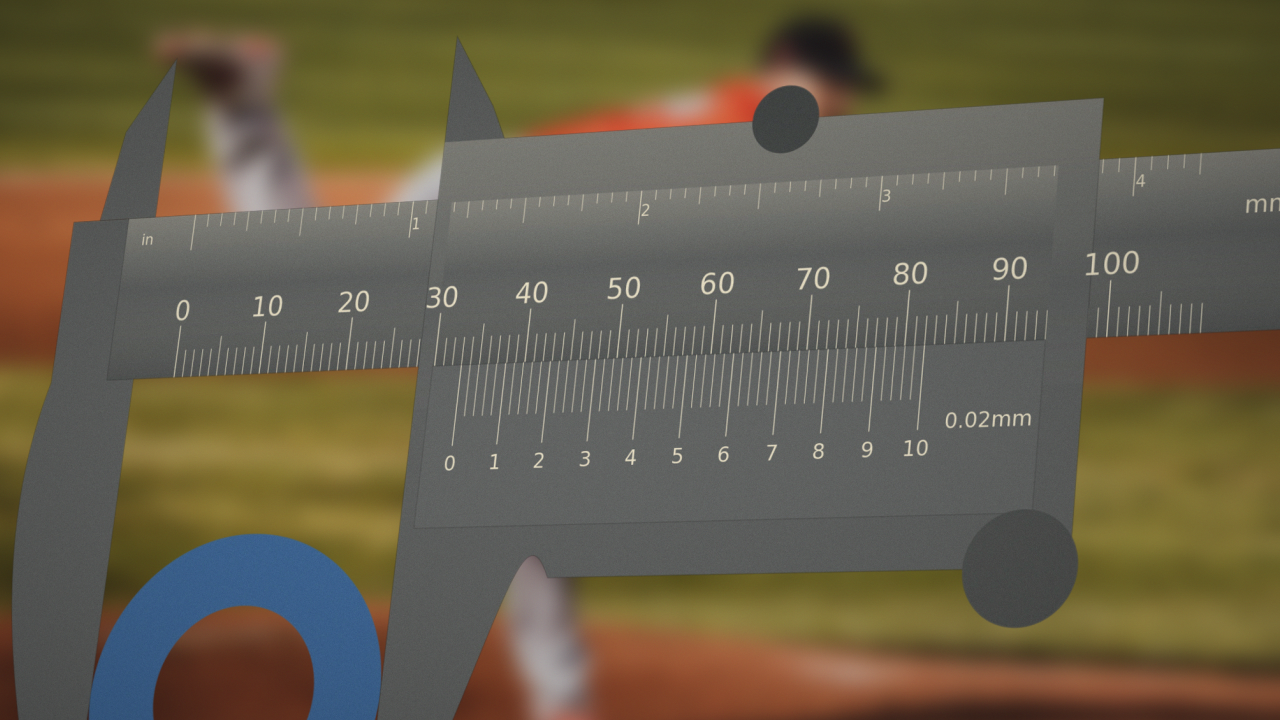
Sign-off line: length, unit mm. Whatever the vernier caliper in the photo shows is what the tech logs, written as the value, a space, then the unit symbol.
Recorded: 33.0 mm
